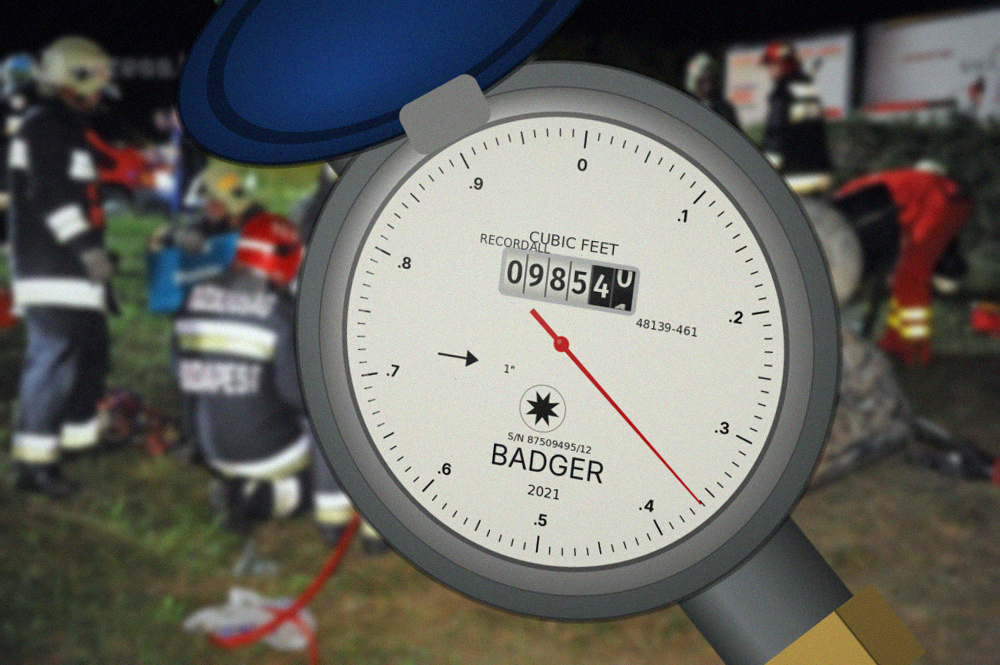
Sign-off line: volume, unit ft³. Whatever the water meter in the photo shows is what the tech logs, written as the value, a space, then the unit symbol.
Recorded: 98540.36 ft³
